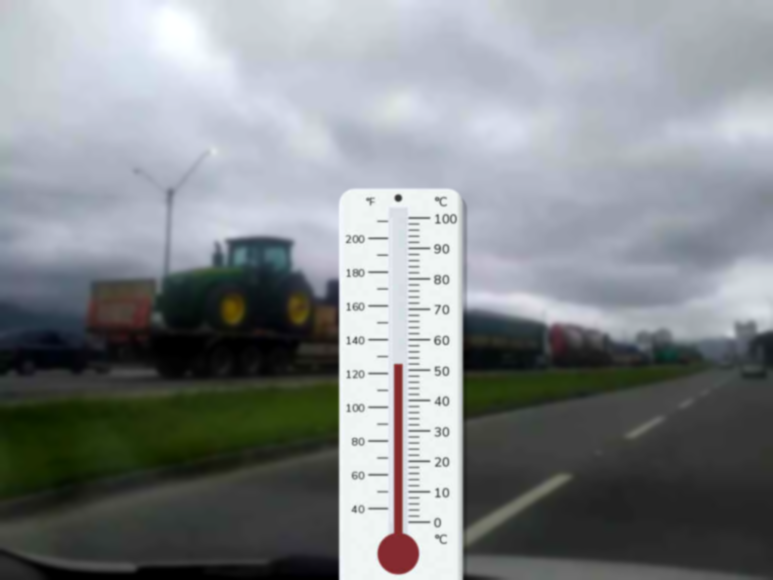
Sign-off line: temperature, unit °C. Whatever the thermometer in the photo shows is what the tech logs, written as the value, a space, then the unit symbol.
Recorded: 52 °C
